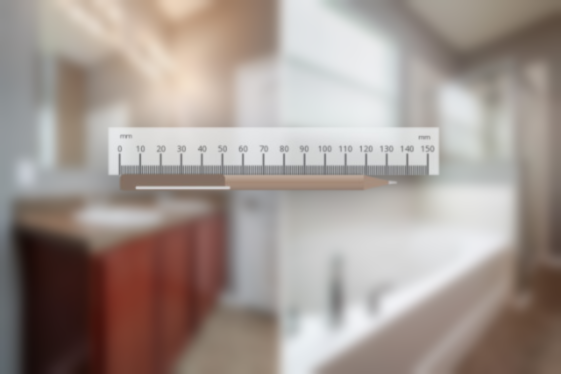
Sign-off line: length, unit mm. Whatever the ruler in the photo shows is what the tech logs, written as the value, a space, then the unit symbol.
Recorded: 135 mm
